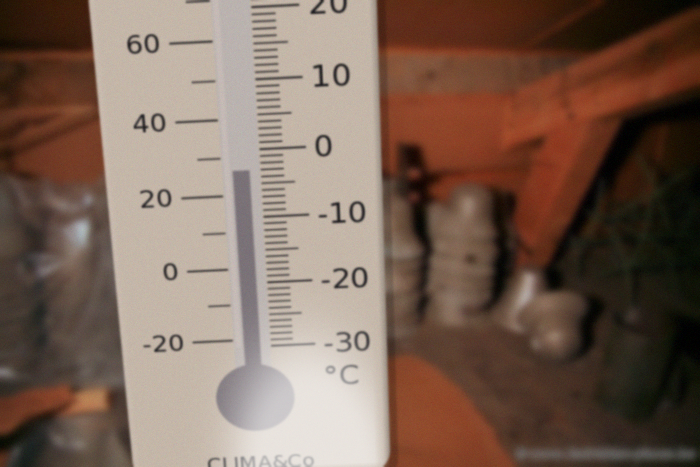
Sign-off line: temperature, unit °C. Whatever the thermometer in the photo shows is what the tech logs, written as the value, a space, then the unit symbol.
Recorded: -3 °C
